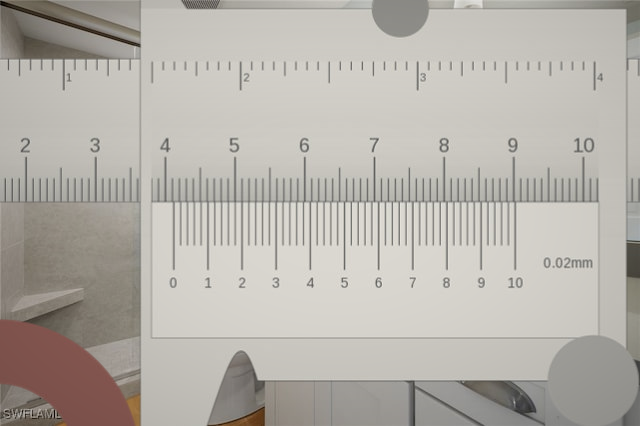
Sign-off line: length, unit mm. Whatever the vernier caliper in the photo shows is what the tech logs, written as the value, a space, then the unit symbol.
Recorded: 41.2 mm
